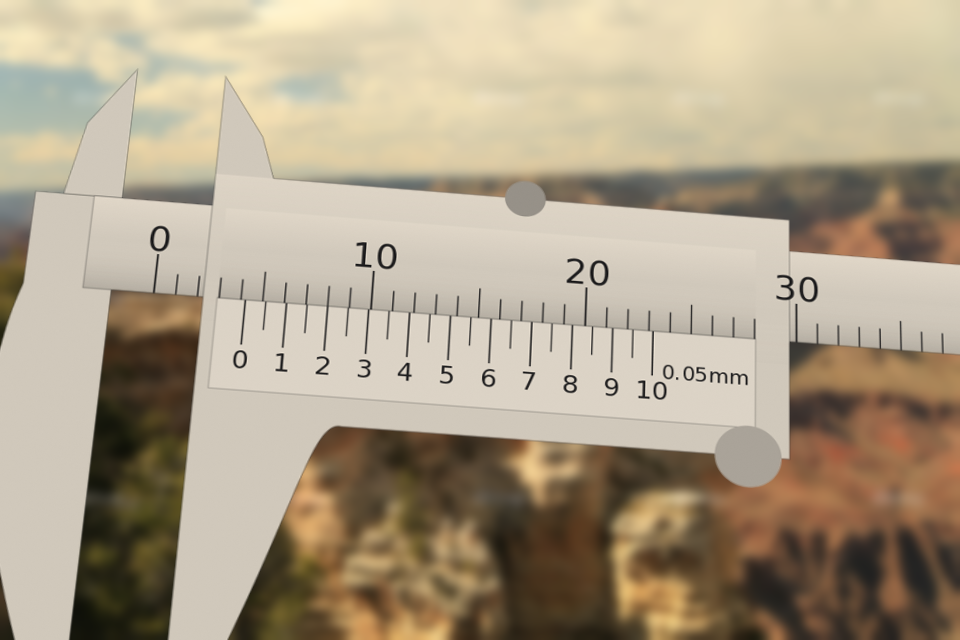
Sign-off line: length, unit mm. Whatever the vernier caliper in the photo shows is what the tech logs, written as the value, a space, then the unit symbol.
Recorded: 4.2 mm
